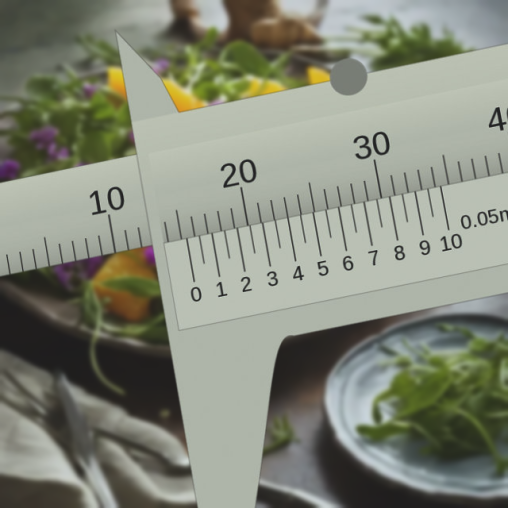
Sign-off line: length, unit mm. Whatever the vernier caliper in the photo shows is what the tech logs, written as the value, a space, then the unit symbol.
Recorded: 15.4 mm
